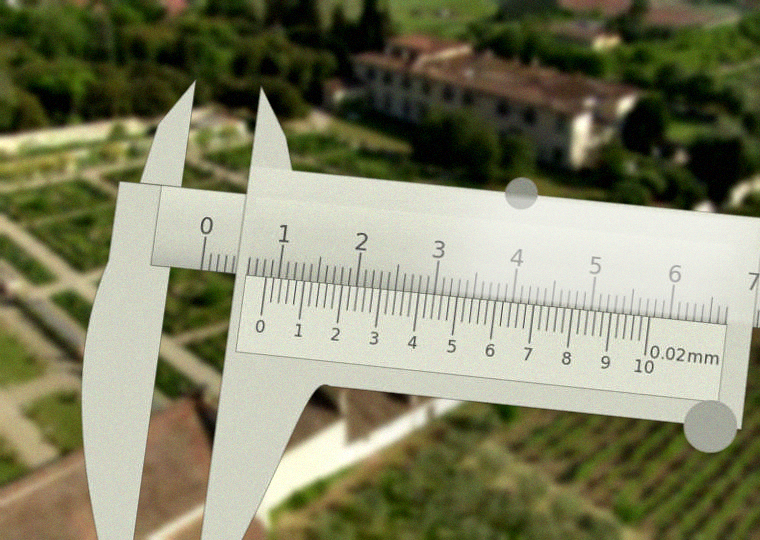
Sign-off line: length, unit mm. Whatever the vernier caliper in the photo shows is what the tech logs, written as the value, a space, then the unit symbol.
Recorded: 8.4 mm
